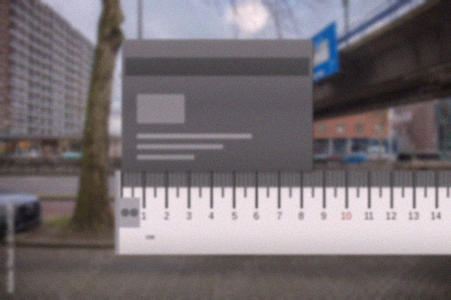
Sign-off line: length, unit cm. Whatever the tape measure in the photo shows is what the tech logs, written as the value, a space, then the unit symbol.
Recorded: 8.5 cm
